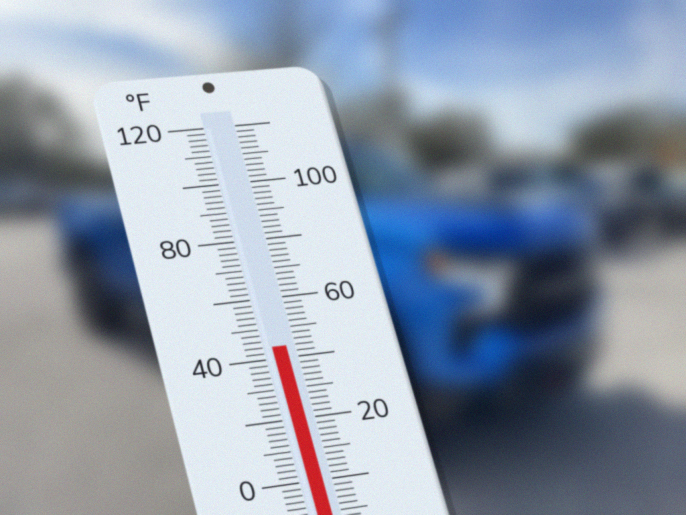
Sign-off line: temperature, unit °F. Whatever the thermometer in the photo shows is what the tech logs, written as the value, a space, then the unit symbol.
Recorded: 44 °F
